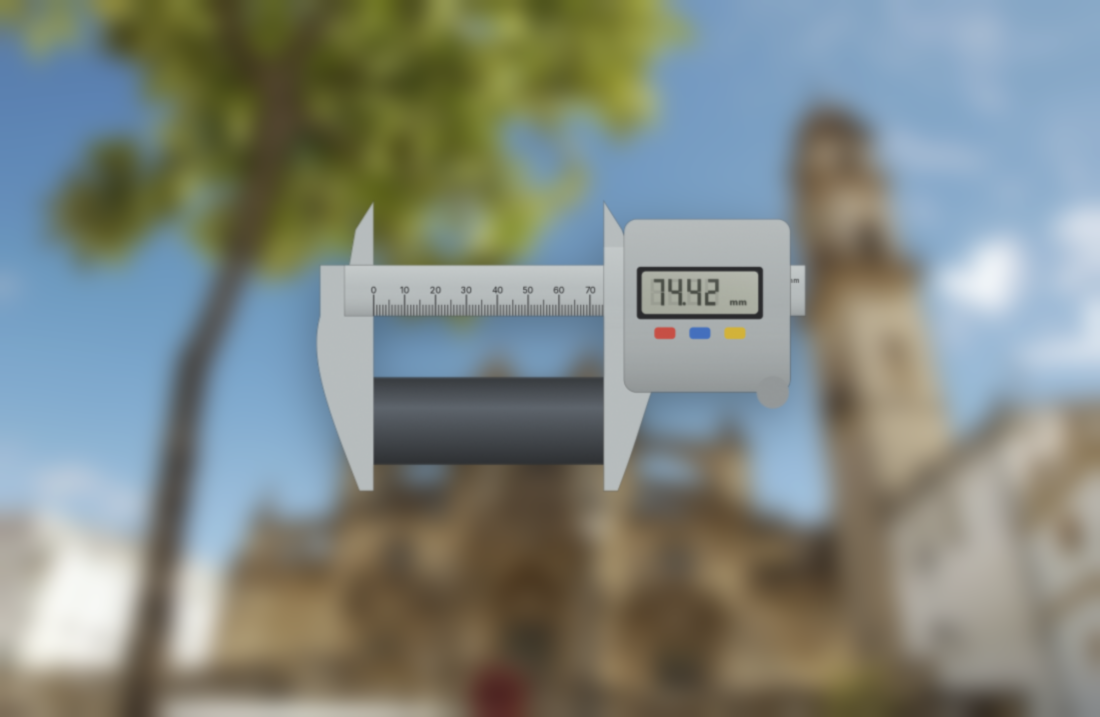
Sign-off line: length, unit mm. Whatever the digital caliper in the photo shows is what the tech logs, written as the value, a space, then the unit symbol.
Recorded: 74.42 mm
